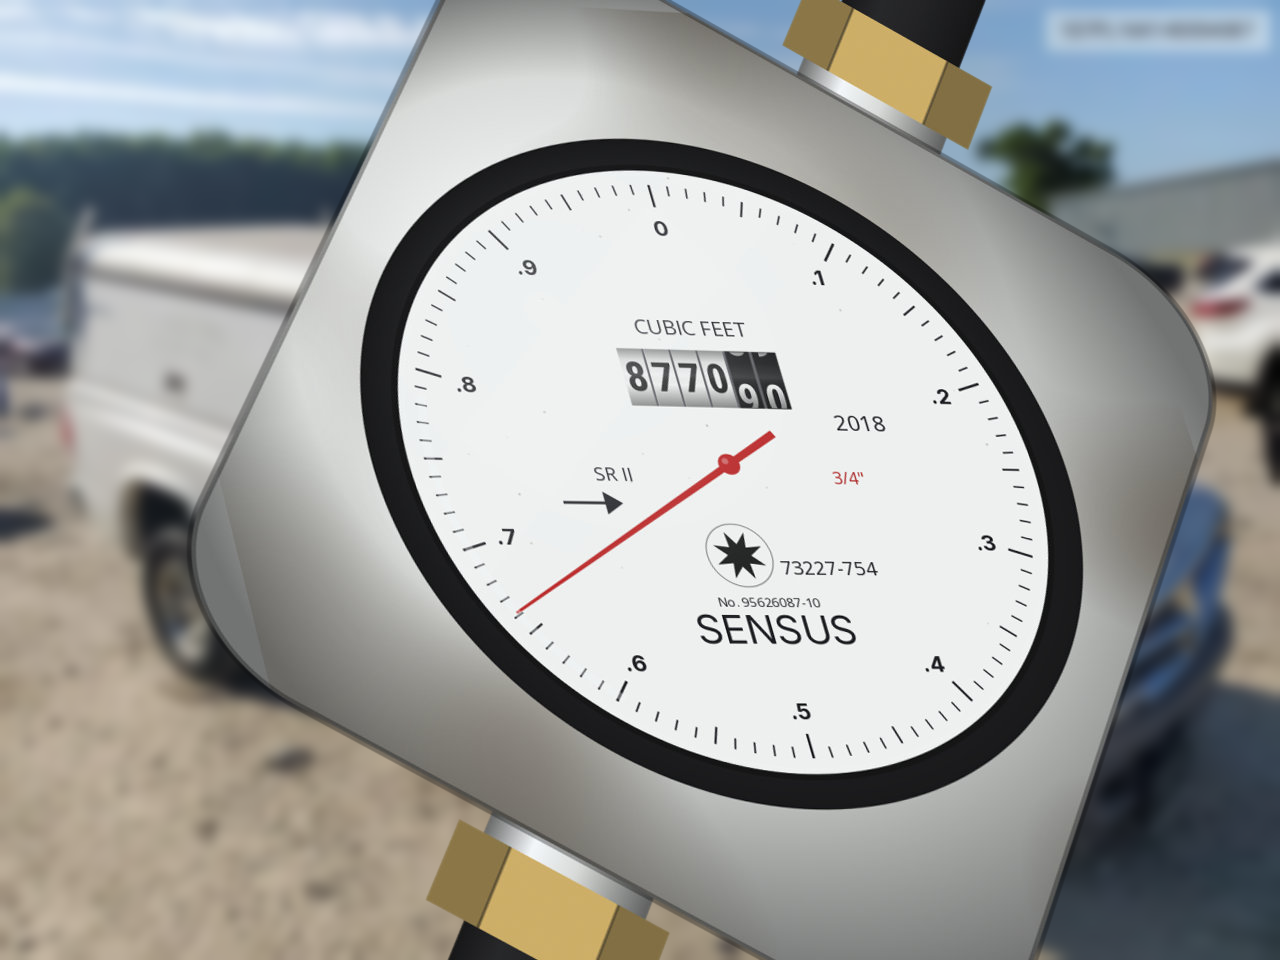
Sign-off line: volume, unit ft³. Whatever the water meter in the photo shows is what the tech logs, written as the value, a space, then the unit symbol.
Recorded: 877089.66 ft³
